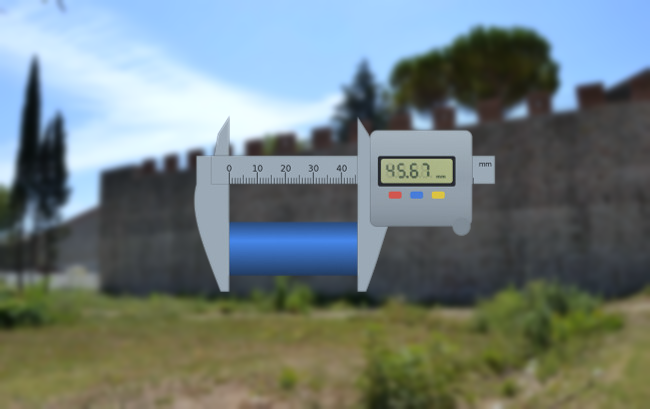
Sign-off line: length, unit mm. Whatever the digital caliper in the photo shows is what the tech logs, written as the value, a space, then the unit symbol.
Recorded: 45.67 mm
